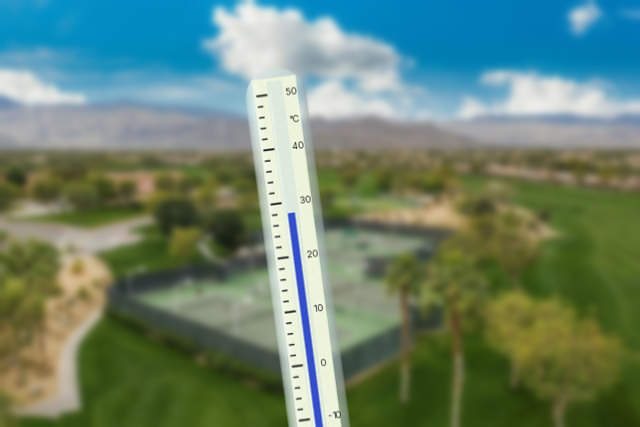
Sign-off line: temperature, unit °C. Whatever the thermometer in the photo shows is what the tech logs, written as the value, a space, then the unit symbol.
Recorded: 28 °C
